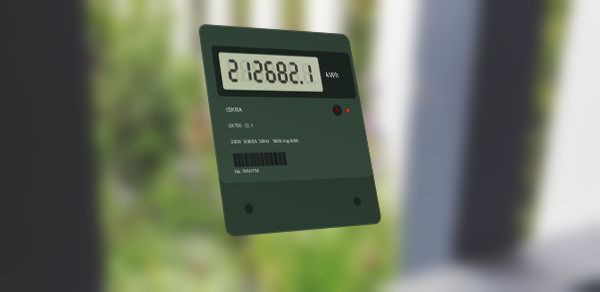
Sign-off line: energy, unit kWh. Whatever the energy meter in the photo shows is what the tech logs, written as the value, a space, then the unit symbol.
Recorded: 212682.1 kWh
